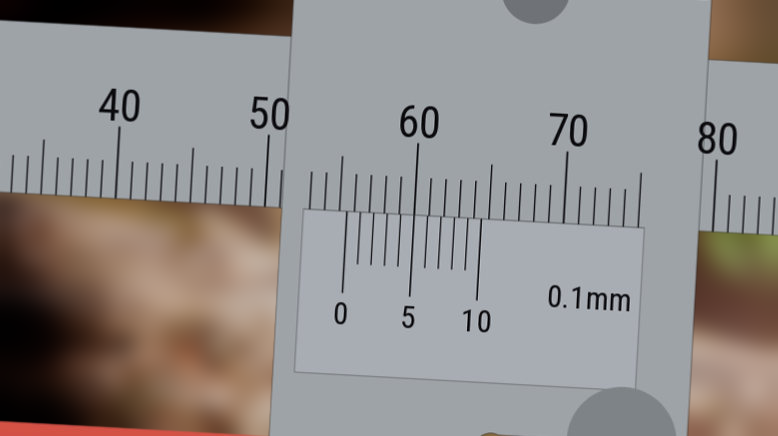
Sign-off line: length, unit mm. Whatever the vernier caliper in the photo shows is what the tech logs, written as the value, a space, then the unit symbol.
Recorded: 55.5 mm
